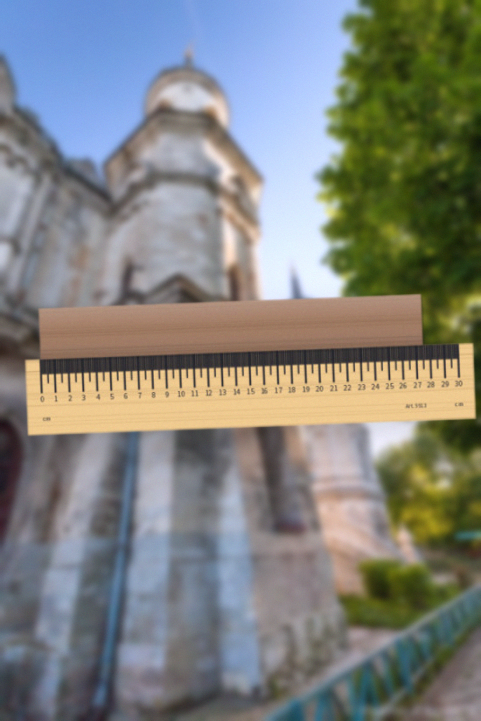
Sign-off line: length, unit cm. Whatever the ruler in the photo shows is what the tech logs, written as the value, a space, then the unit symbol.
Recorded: 27.5 cm
